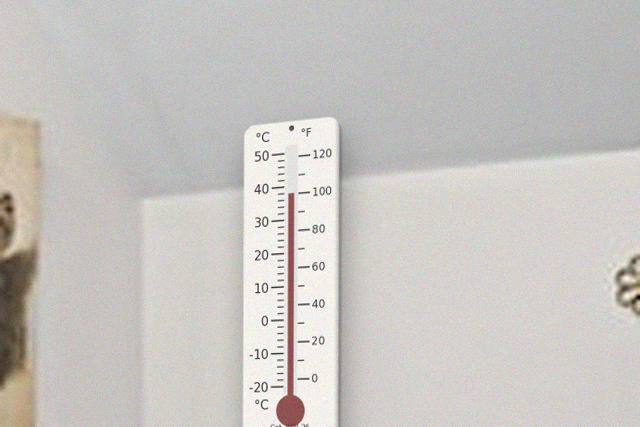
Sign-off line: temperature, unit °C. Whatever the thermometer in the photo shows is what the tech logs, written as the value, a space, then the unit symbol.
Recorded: 38 °C
